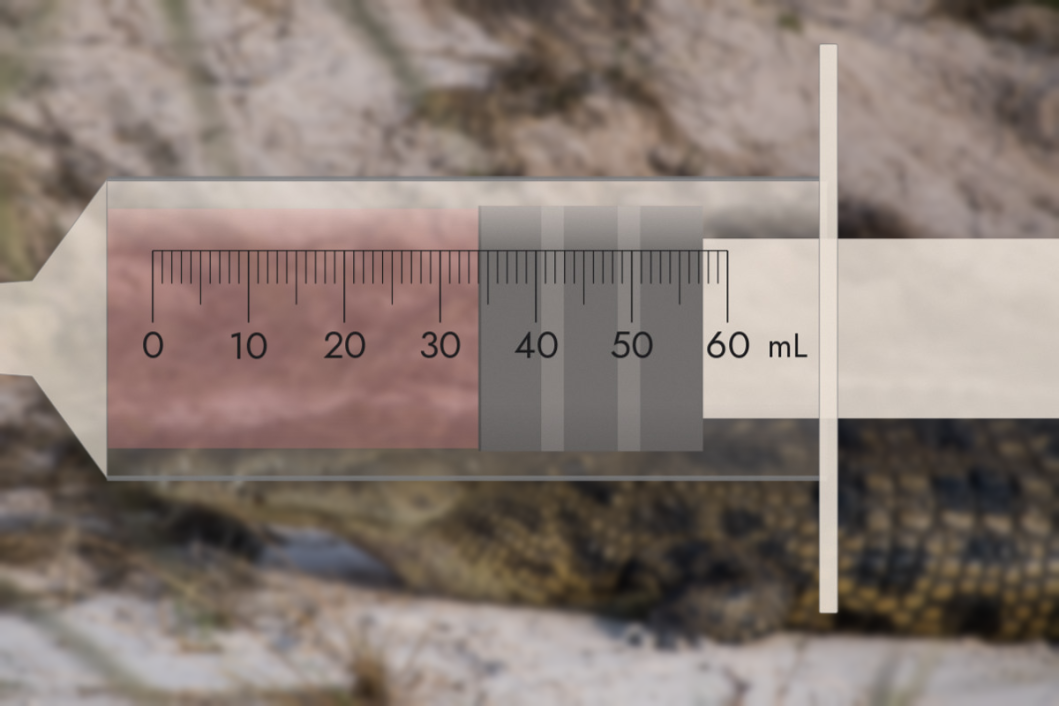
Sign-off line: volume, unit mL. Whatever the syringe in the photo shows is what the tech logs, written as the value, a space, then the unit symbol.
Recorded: 34 mL
